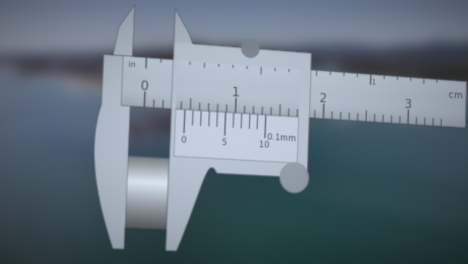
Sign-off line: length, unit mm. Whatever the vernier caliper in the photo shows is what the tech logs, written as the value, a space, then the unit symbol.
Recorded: 4.4 mm
